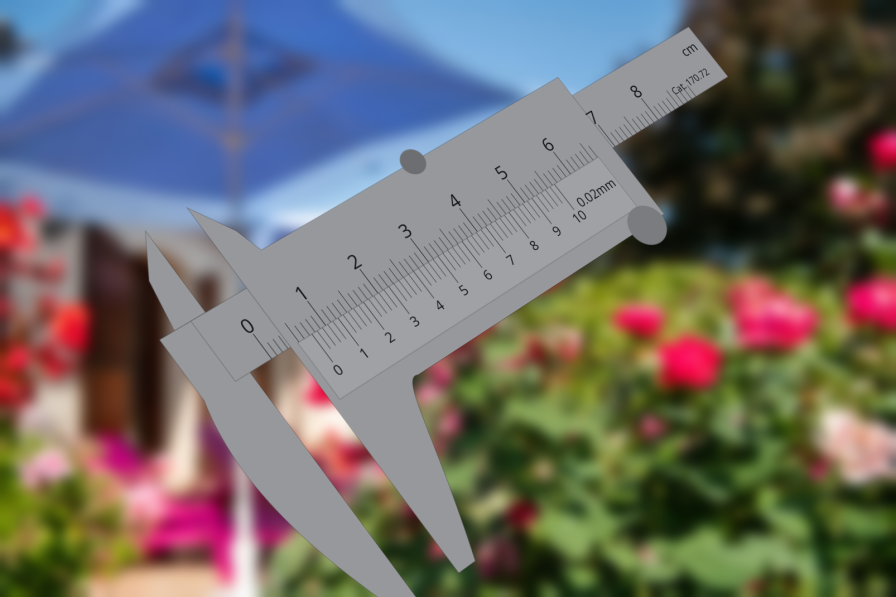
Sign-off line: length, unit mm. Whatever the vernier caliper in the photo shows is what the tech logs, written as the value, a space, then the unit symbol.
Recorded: 7.4 mm
